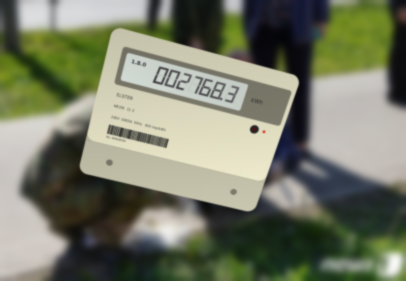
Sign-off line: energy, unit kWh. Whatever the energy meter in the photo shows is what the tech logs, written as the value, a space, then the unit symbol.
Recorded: 2768.3 kWh
